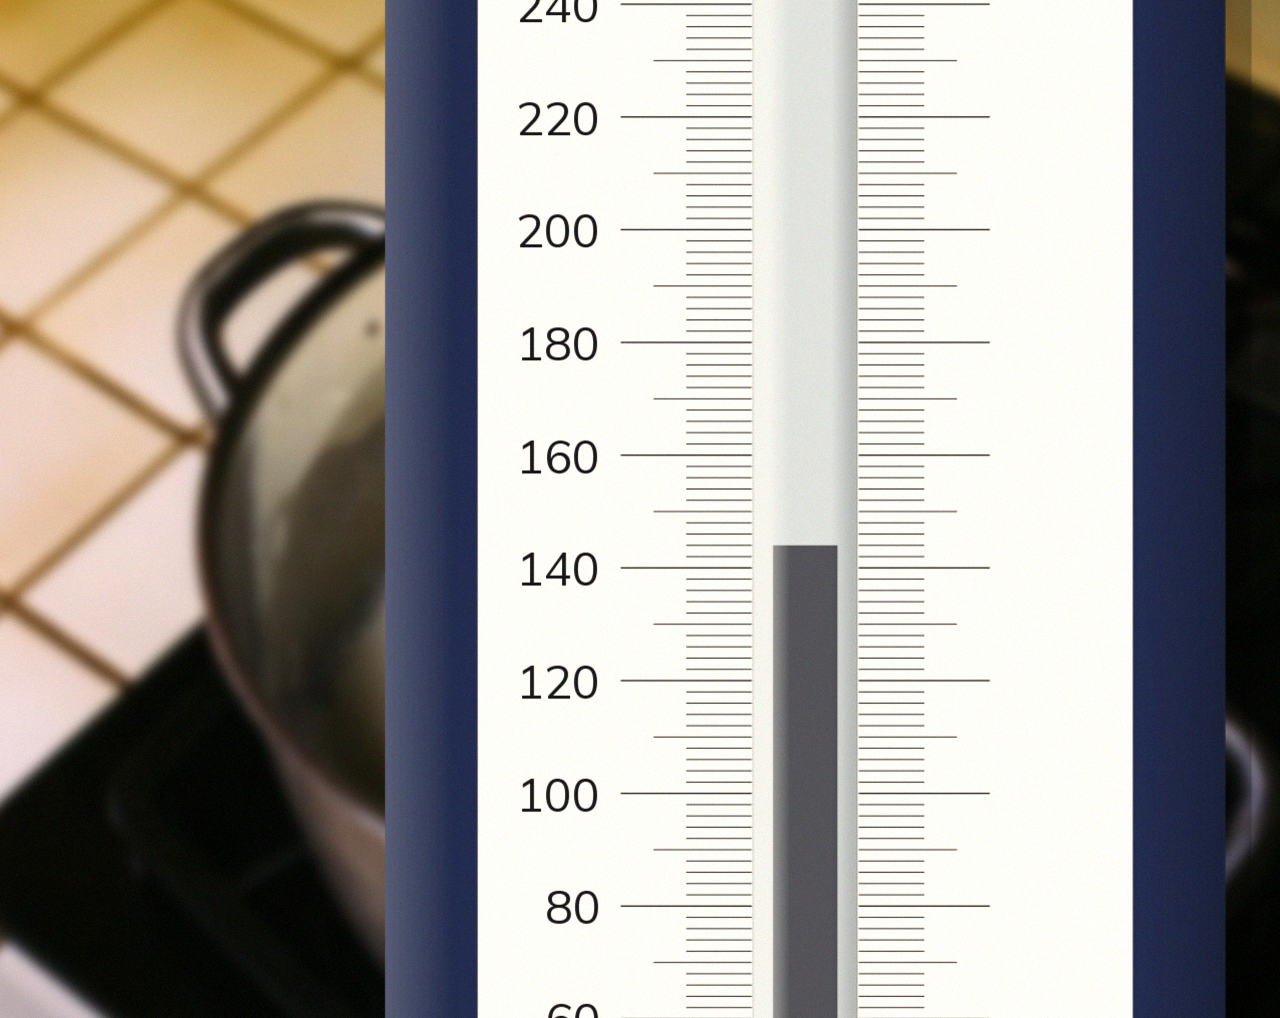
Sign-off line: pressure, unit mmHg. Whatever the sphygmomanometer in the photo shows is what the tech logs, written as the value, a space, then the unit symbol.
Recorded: 144 mmHg
